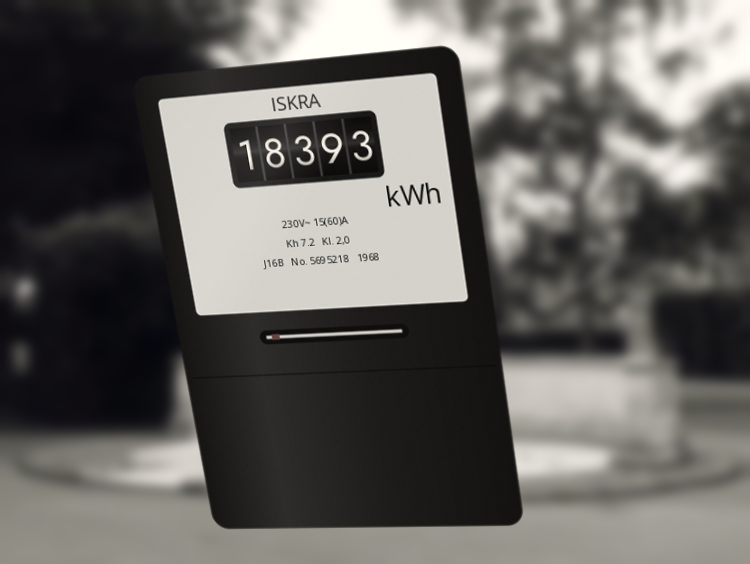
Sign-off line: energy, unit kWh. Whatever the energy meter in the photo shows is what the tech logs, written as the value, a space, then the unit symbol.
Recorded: 18393 kWh
